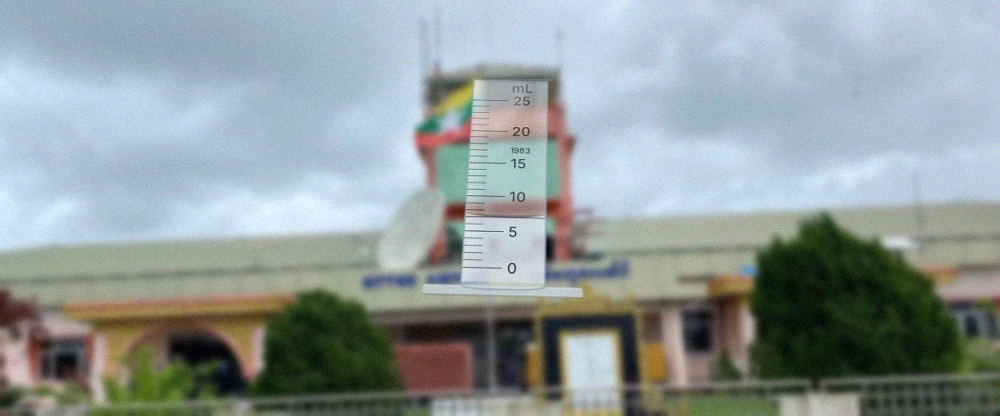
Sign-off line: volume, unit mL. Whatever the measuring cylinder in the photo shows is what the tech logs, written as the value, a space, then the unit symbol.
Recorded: 7 mL
